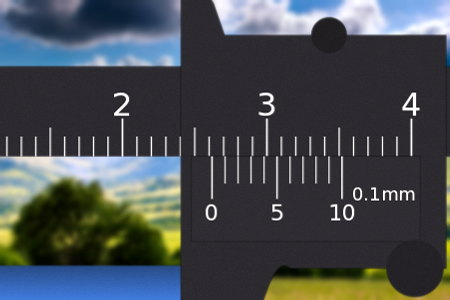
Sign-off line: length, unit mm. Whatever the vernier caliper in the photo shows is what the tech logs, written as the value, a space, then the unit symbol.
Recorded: 26.2 mm
